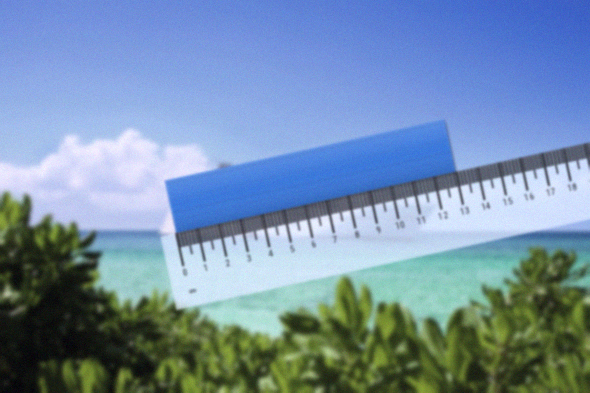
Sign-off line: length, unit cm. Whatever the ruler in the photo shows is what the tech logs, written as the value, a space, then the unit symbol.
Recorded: 13 cm
